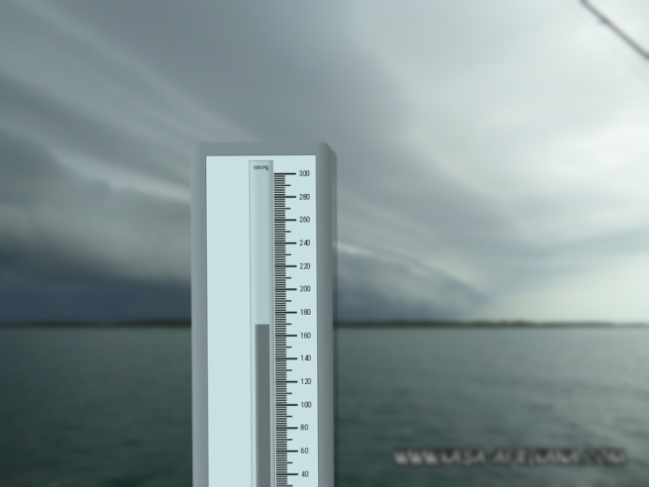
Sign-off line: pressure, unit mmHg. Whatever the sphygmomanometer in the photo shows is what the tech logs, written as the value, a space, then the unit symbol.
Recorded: 170 mmHg
